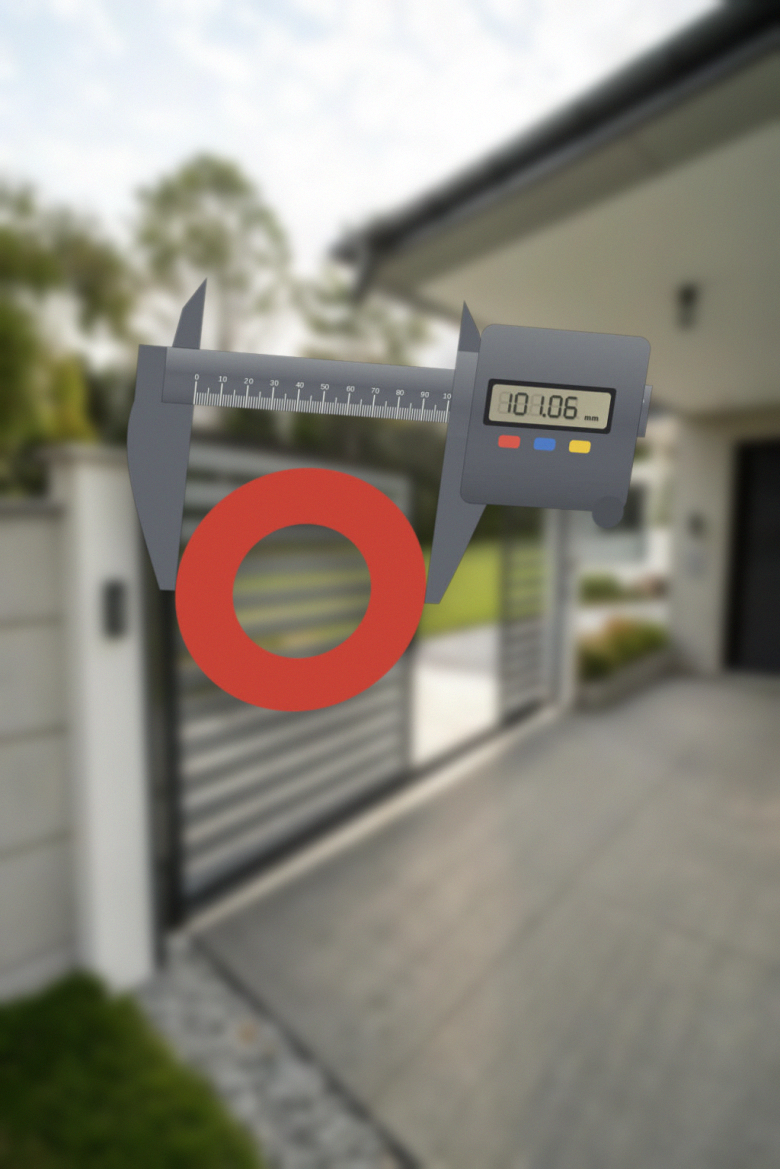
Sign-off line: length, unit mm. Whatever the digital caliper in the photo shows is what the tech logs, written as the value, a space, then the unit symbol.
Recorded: 101.06 mm
